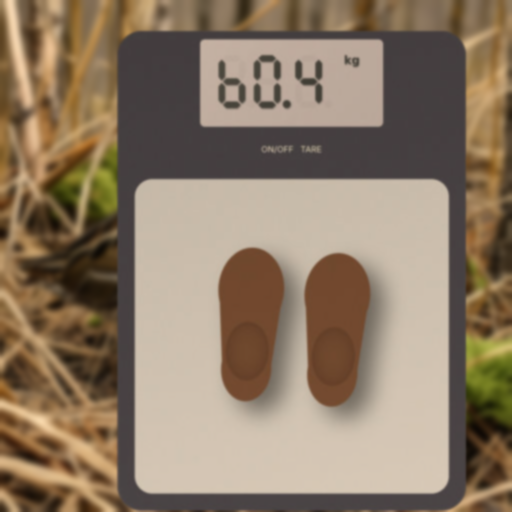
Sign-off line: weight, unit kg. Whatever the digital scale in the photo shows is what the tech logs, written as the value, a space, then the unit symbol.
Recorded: 60.4 kg
